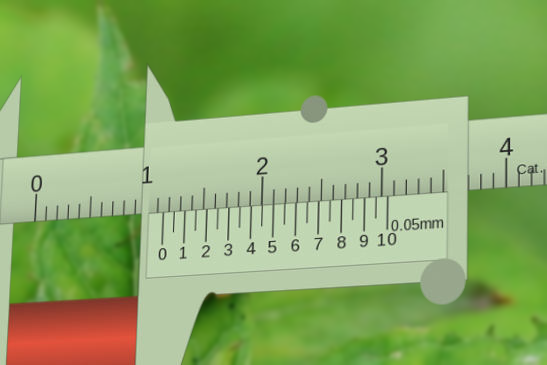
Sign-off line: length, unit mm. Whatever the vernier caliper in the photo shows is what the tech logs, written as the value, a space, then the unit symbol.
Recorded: 11.5 mm
